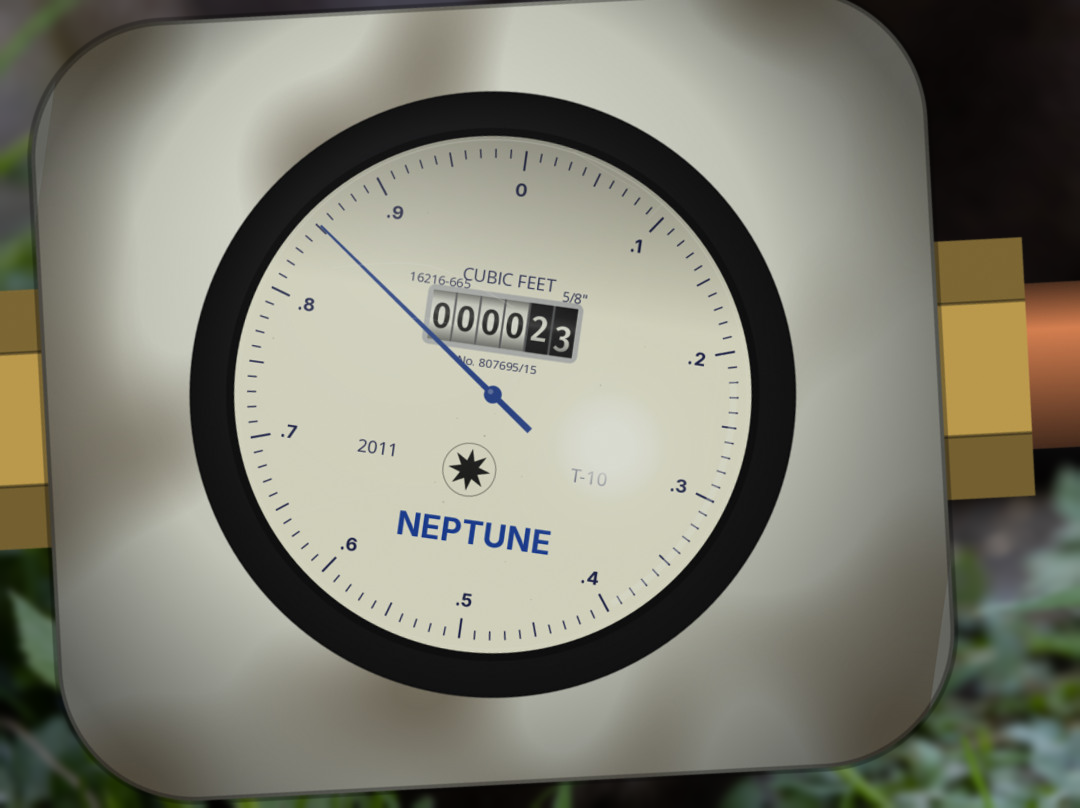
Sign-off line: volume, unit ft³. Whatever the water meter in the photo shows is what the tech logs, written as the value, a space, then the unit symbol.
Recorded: 22.85 ft³
